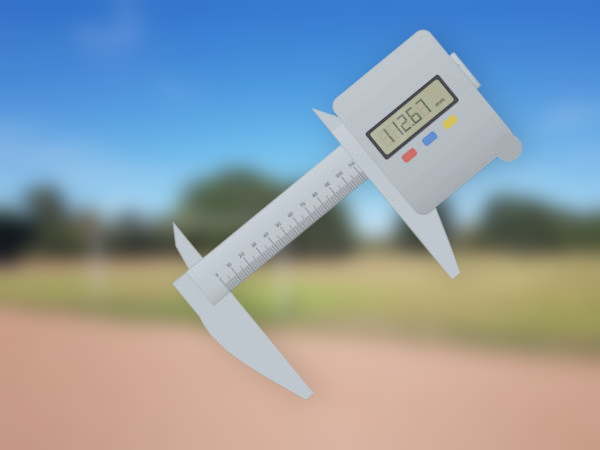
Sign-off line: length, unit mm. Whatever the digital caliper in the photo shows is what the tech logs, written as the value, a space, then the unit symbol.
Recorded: 112.67 mm
